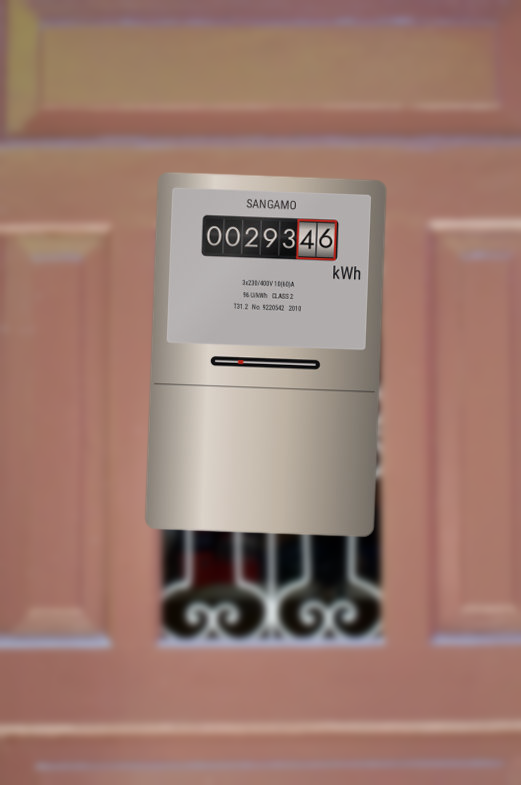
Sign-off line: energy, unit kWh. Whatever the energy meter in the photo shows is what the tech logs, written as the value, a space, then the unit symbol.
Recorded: 293.46 kWh
